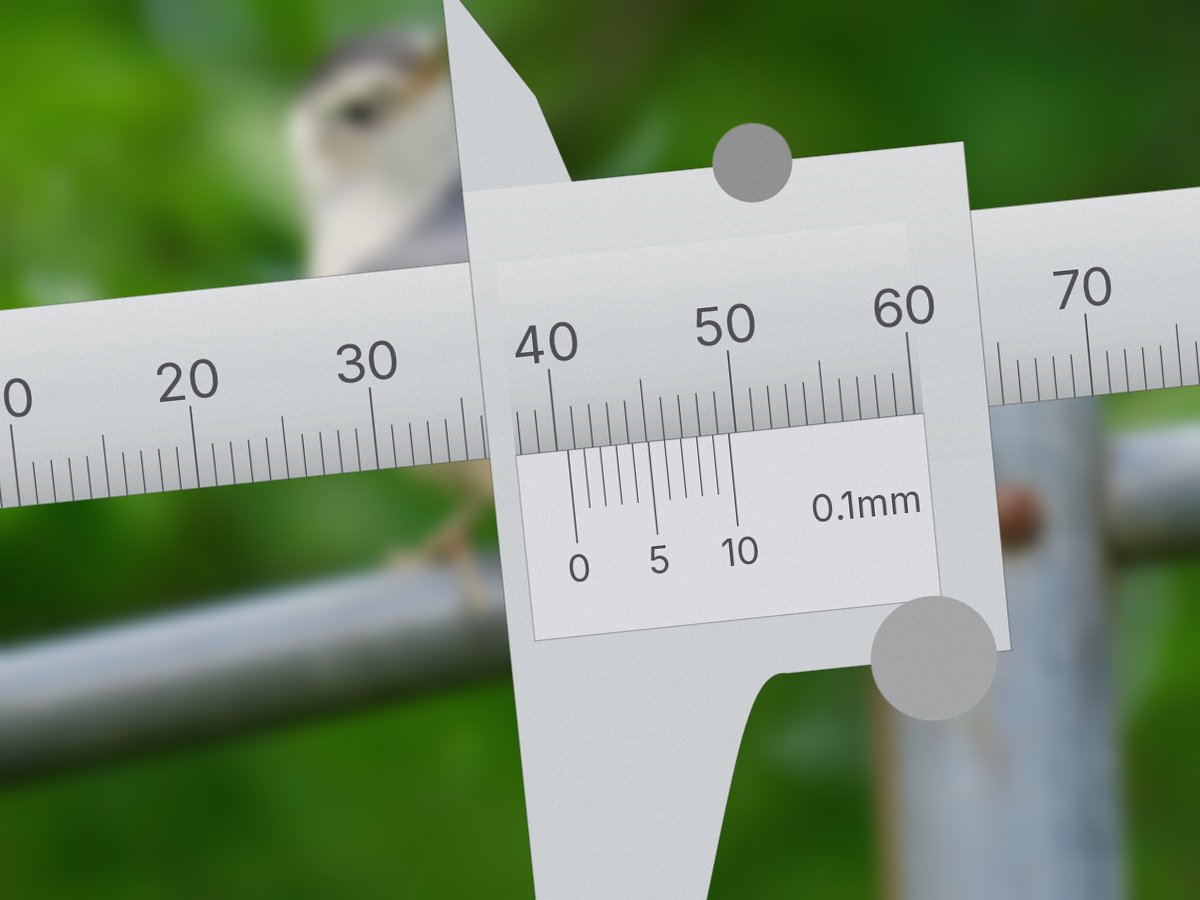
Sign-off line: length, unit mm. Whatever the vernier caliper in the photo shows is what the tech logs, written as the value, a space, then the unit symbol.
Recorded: 40.6 mm
